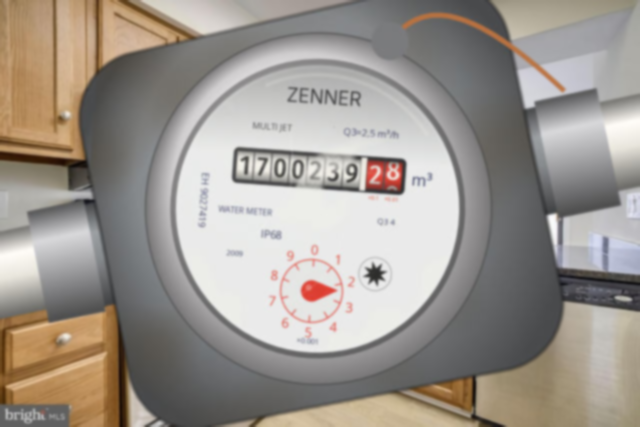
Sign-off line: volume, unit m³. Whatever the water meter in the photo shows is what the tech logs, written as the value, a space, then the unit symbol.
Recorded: 1700239.282 m³
